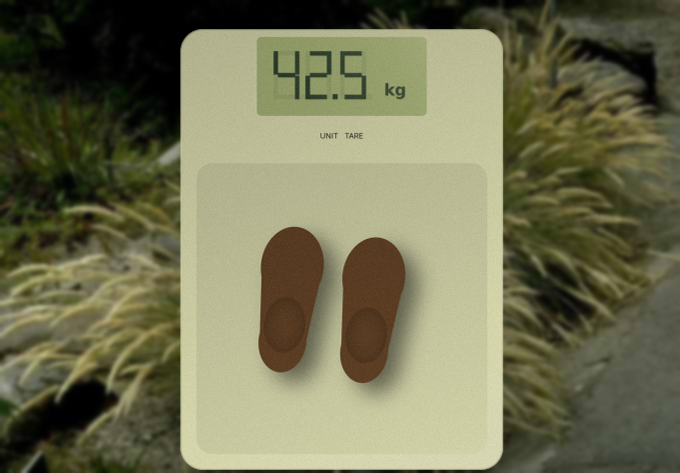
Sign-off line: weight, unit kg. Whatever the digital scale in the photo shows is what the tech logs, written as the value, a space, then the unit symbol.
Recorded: 42.5 kg
